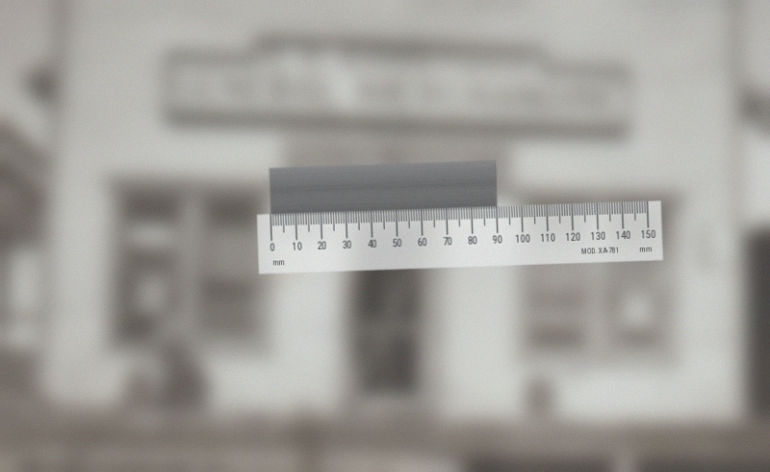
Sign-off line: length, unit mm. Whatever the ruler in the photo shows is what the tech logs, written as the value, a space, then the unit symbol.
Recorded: 90 mm
